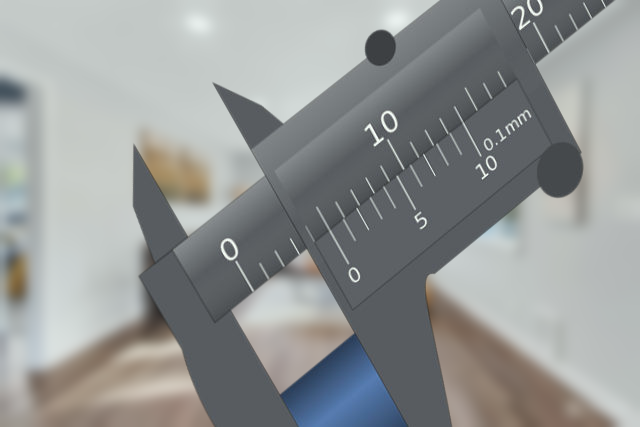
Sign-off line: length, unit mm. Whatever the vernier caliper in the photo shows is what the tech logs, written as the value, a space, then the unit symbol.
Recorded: 5.0 mm
